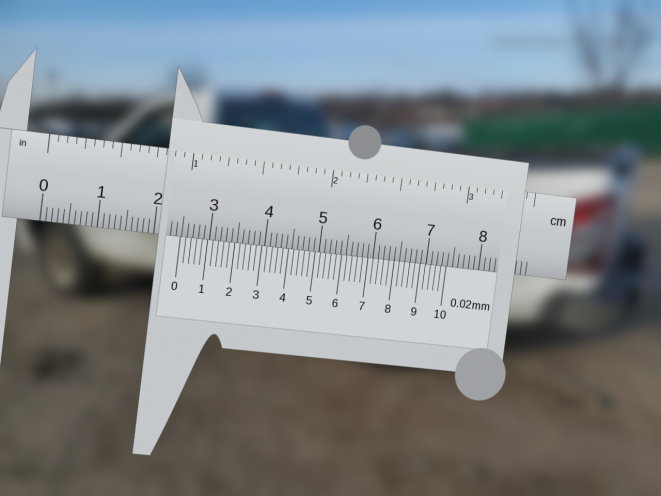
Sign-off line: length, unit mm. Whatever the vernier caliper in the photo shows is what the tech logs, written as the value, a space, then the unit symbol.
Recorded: 24.8 mm
